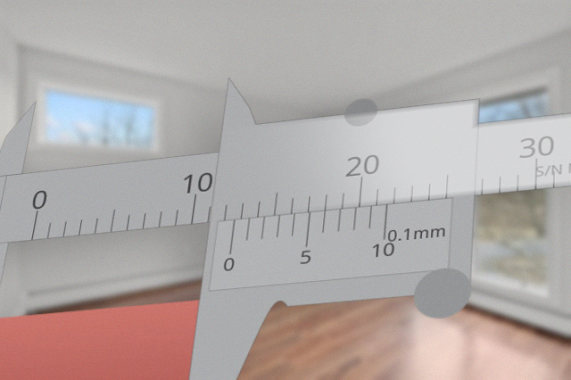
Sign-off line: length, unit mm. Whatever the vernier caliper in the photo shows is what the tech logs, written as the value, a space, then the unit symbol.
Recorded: 12.6 mm
